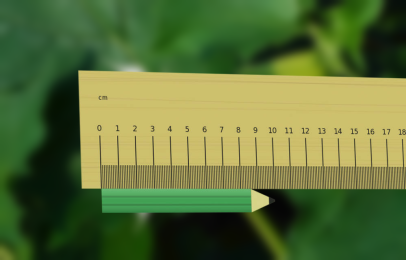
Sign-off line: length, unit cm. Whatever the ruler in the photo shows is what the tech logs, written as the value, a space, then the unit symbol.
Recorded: 10 cm
